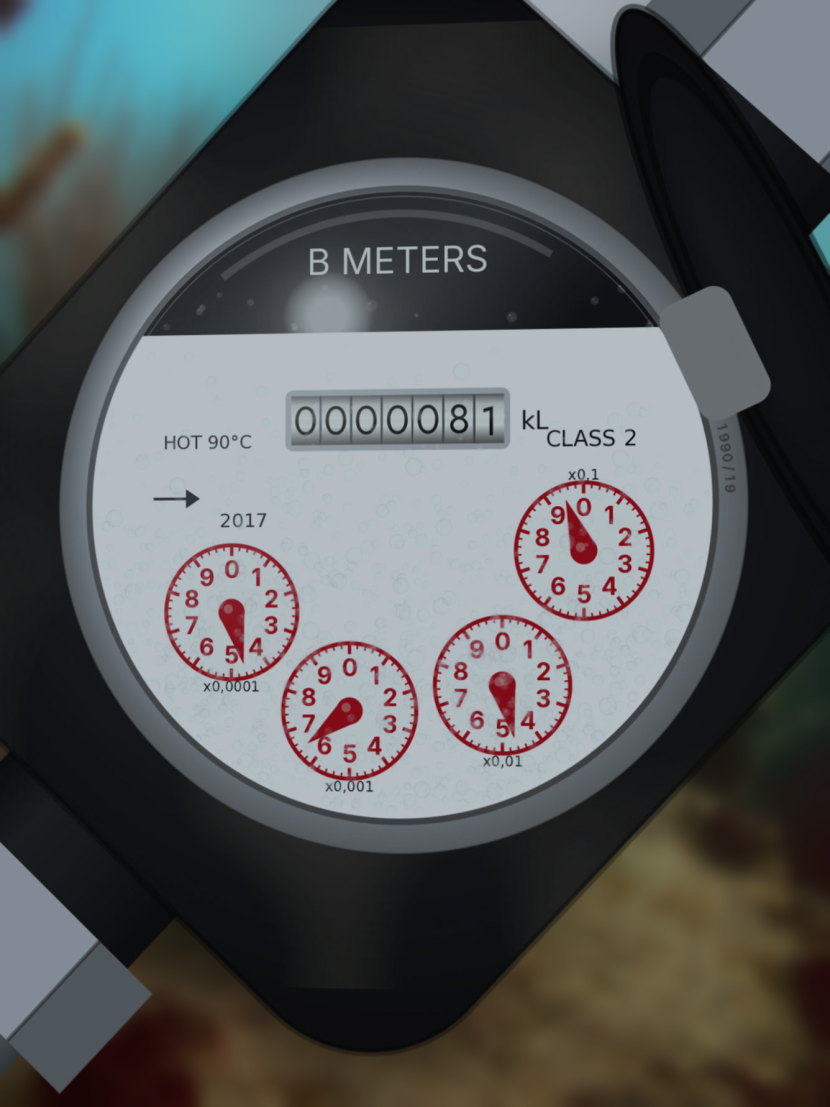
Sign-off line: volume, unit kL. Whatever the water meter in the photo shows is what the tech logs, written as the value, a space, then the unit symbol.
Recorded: 80.9464 kL
